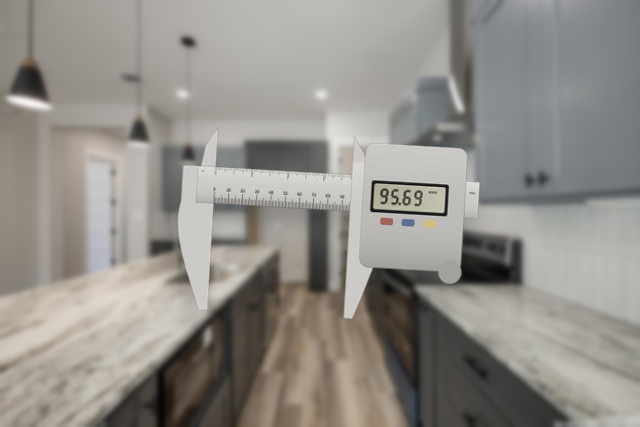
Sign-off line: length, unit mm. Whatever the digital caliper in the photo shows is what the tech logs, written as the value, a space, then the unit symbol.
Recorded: 95.69 mm
